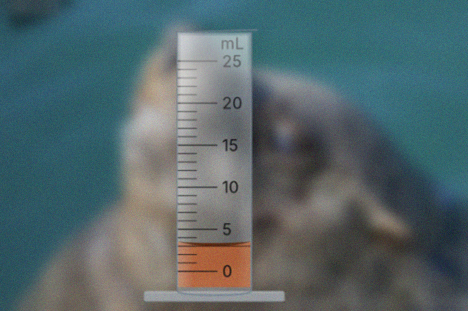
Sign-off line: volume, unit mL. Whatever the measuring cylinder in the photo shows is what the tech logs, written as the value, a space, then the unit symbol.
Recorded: 3 mL
